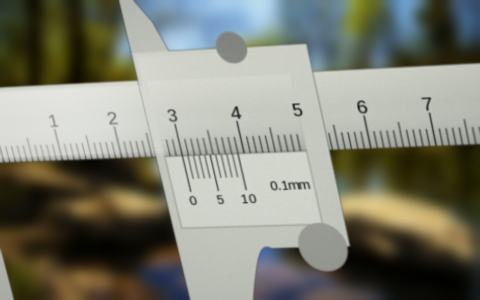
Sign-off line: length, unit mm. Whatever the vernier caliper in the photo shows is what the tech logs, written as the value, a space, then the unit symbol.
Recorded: 30.0 mm
